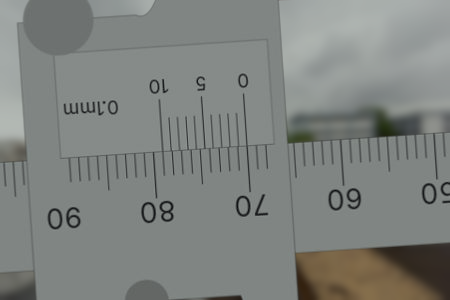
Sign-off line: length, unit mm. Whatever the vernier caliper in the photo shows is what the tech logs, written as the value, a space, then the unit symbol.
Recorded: 70.0 mm
